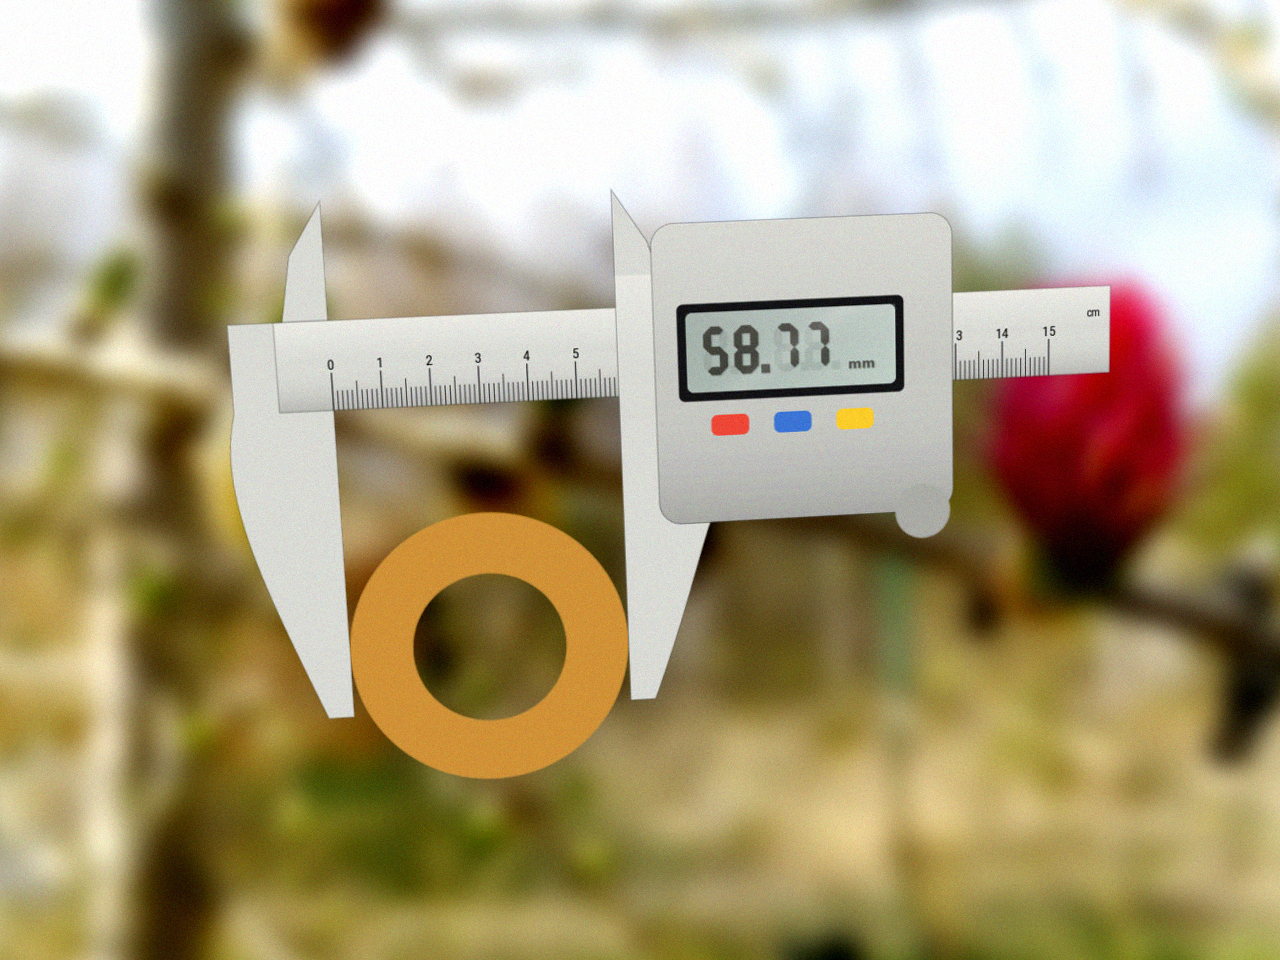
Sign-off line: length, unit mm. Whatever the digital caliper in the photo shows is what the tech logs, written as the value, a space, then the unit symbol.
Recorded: 58.77 mm
